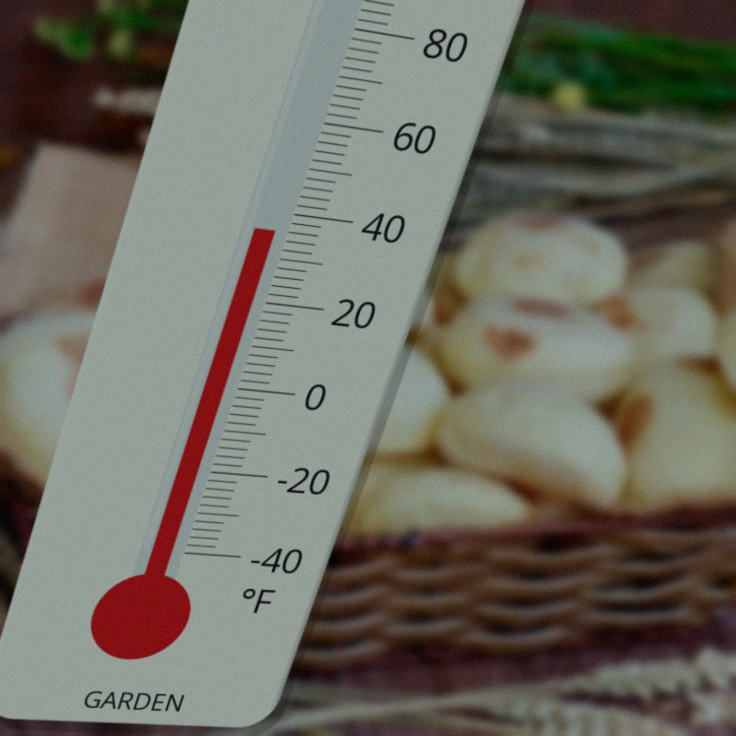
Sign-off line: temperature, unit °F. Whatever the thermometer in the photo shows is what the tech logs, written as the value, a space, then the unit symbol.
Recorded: 36 °F
